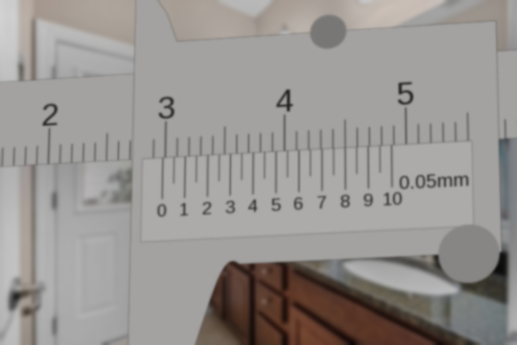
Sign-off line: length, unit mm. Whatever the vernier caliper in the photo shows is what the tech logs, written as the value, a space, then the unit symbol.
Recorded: 29.8 mm
